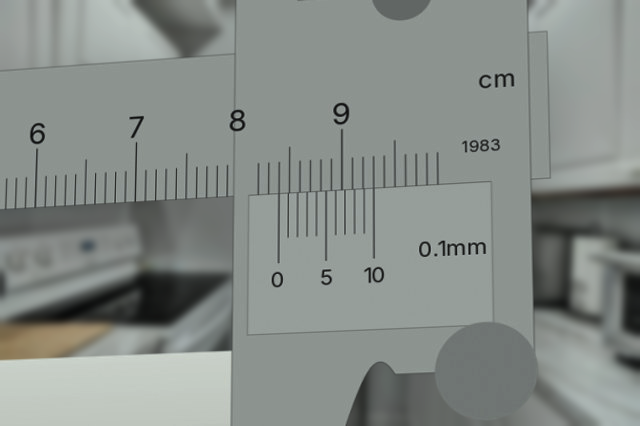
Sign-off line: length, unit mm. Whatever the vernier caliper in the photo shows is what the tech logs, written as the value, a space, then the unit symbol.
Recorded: 84.0 mm
